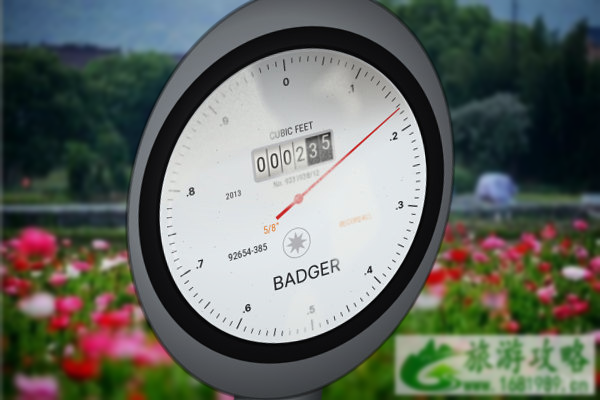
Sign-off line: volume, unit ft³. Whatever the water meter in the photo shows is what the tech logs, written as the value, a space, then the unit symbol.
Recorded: 235.17 ft³
